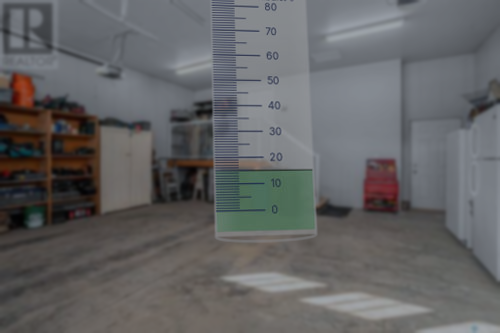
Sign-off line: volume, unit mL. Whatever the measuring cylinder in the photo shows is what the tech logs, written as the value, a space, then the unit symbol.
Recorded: 15 mL
